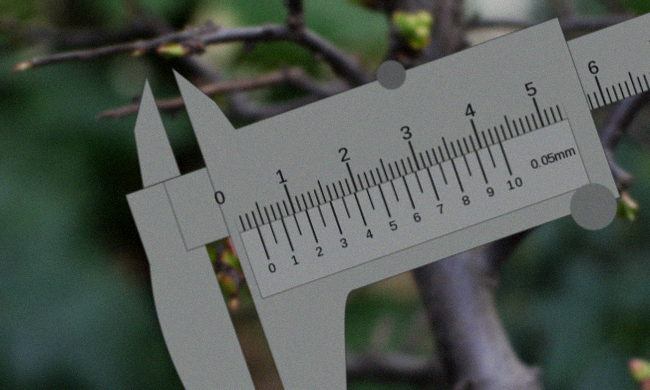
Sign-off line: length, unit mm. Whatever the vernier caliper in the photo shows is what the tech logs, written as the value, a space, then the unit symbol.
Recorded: 4.0 mm
